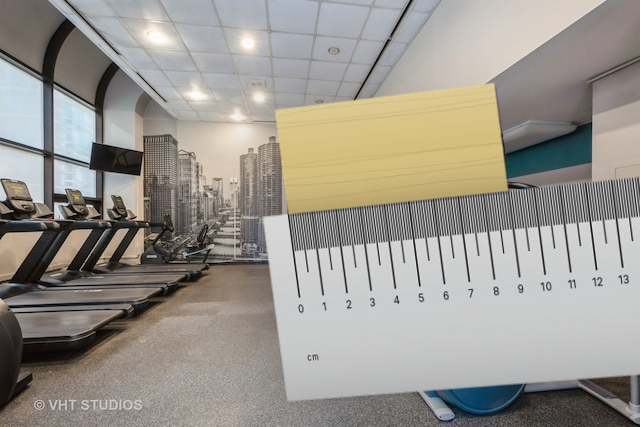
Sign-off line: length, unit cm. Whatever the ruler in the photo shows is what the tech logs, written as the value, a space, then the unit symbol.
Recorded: 9 cm
